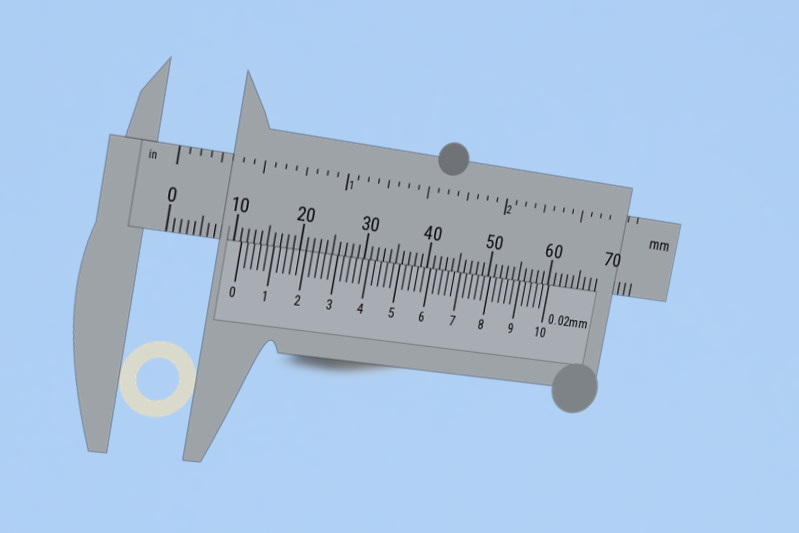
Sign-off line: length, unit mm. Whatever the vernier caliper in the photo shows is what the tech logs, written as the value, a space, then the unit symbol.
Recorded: 11.2 mm
